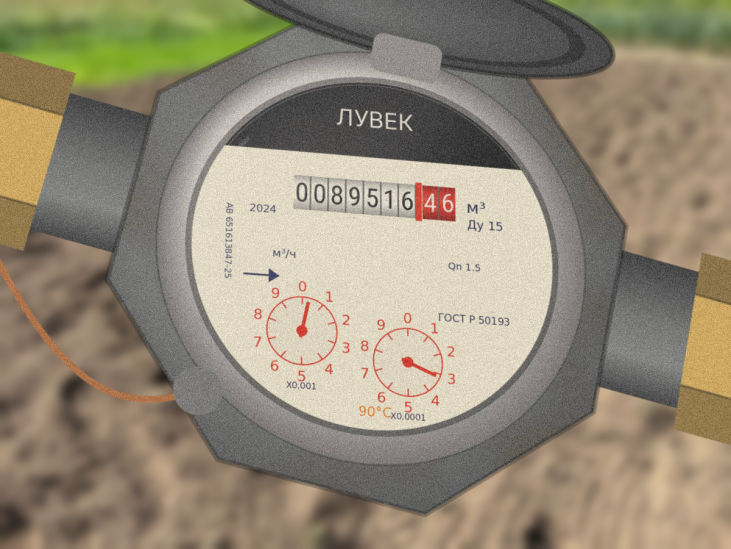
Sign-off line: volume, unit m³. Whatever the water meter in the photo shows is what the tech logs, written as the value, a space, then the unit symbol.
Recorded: 89516.4603 m³
